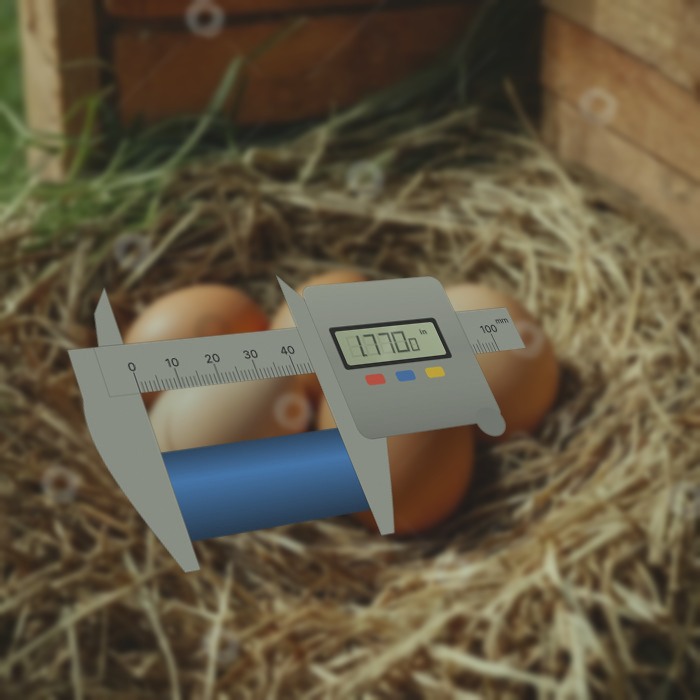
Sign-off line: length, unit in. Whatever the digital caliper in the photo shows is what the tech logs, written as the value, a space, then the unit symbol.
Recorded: 1.7700 in
